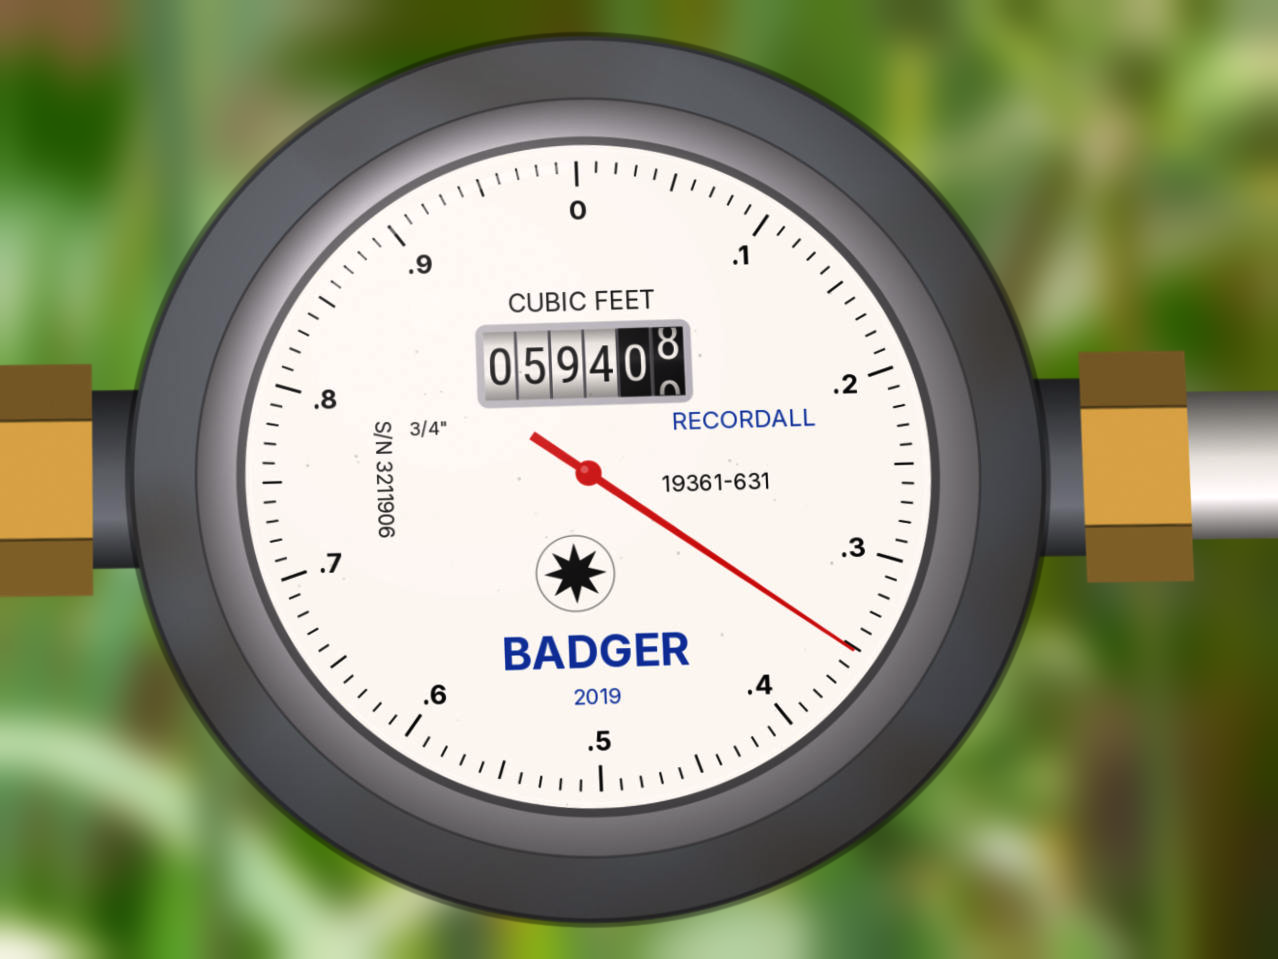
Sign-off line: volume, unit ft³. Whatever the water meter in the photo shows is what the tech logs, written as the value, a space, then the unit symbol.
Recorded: 59408.35 ft³
